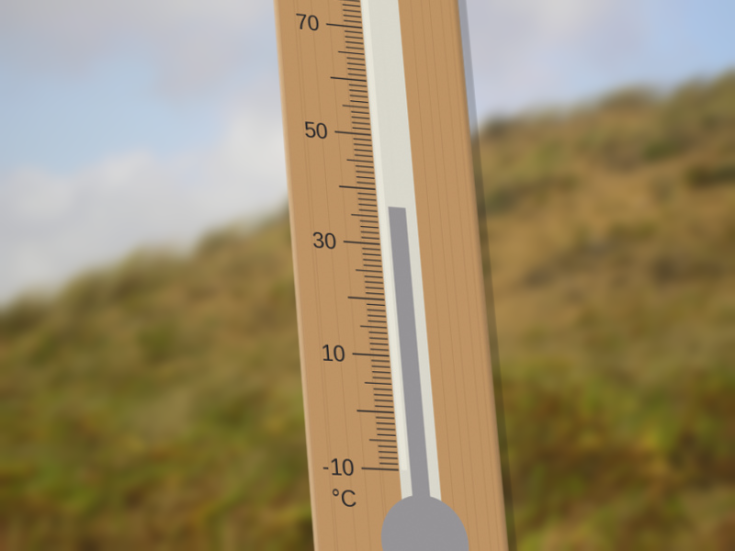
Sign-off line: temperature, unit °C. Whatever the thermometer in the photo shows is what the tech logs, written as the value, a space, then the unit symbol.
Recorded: 37 °C
